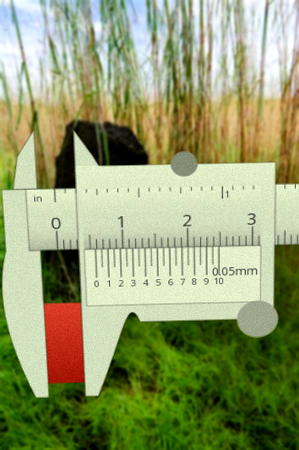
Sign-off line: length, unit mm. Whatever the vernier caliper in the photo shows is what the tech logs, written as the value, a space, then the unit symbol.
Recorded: 5.8 mm
